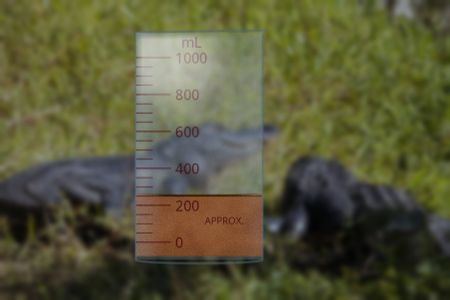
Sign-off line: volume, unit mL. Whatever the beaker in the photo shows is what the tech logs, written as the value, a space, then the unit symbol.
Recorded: 250 mL
